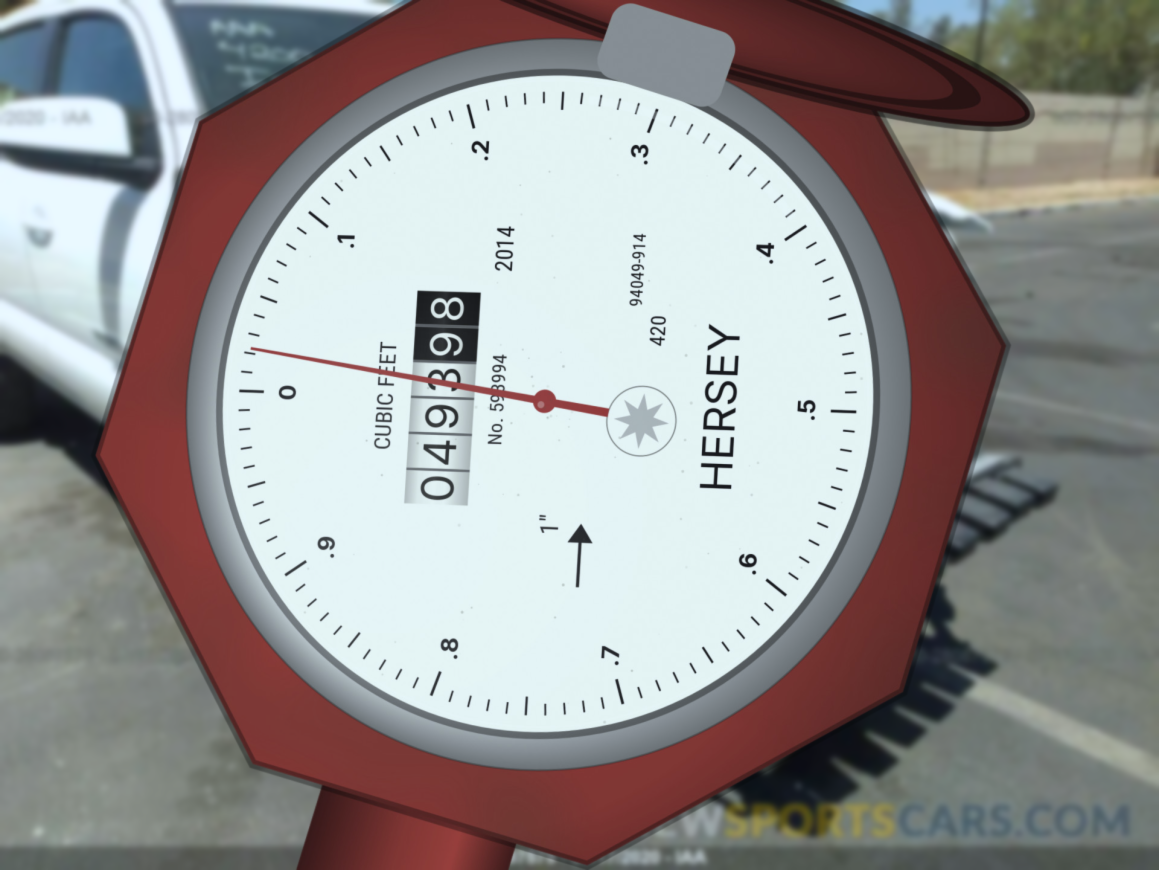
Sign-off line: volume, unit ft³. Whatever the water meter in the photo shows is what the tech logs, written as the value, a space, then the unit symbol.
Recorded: 49398.02 ft³
